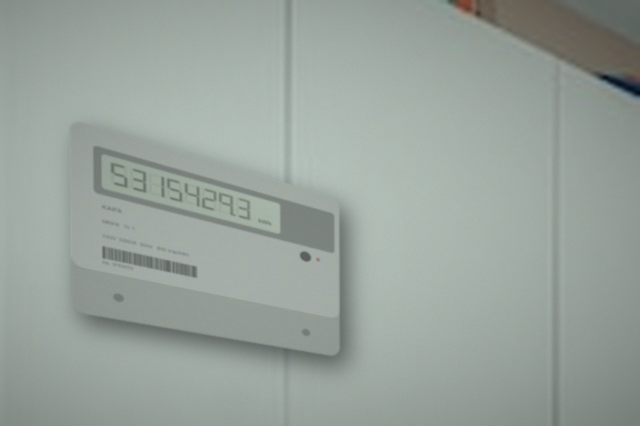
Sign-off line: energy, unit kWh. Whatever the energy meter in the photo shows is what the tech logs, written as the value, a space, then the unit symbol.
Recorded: 5315429.3 kWh
